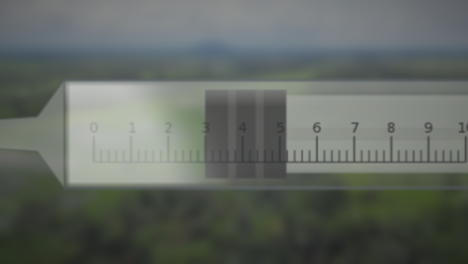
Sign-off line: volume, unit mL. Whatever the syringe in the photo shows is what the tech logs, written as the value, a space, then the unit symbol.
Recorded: 3 mL
